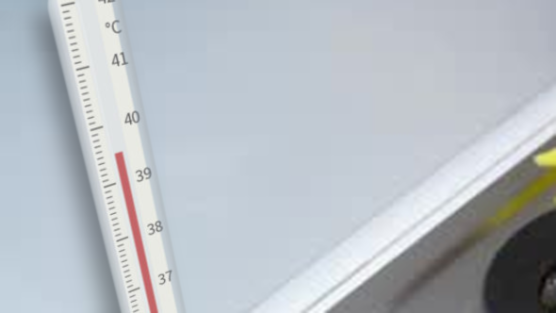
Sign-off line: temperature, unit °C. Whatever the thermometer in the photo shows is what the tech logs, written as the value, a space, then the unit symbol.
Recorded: 39.5 °C
